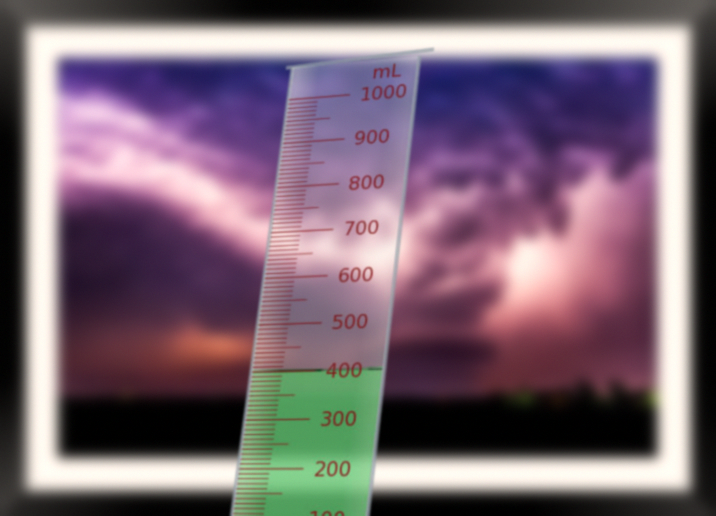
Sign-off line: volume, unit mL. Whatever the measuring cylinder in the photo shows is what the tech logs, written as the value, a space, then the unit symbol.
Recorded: 400 mL
